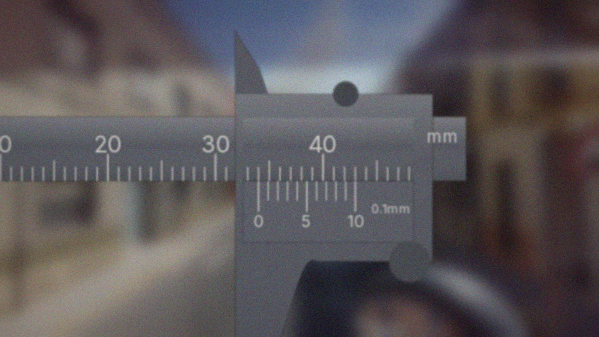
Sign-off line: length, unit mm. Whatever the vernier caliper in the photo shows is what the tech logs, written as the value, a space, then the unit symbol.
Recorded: 34.0 mm
